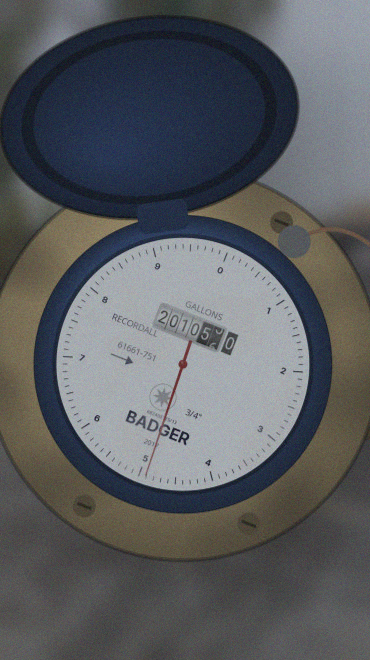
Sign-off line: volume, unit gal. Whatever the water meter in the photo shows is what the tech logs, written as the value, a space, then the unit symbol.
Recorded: 2010554.9 gal
